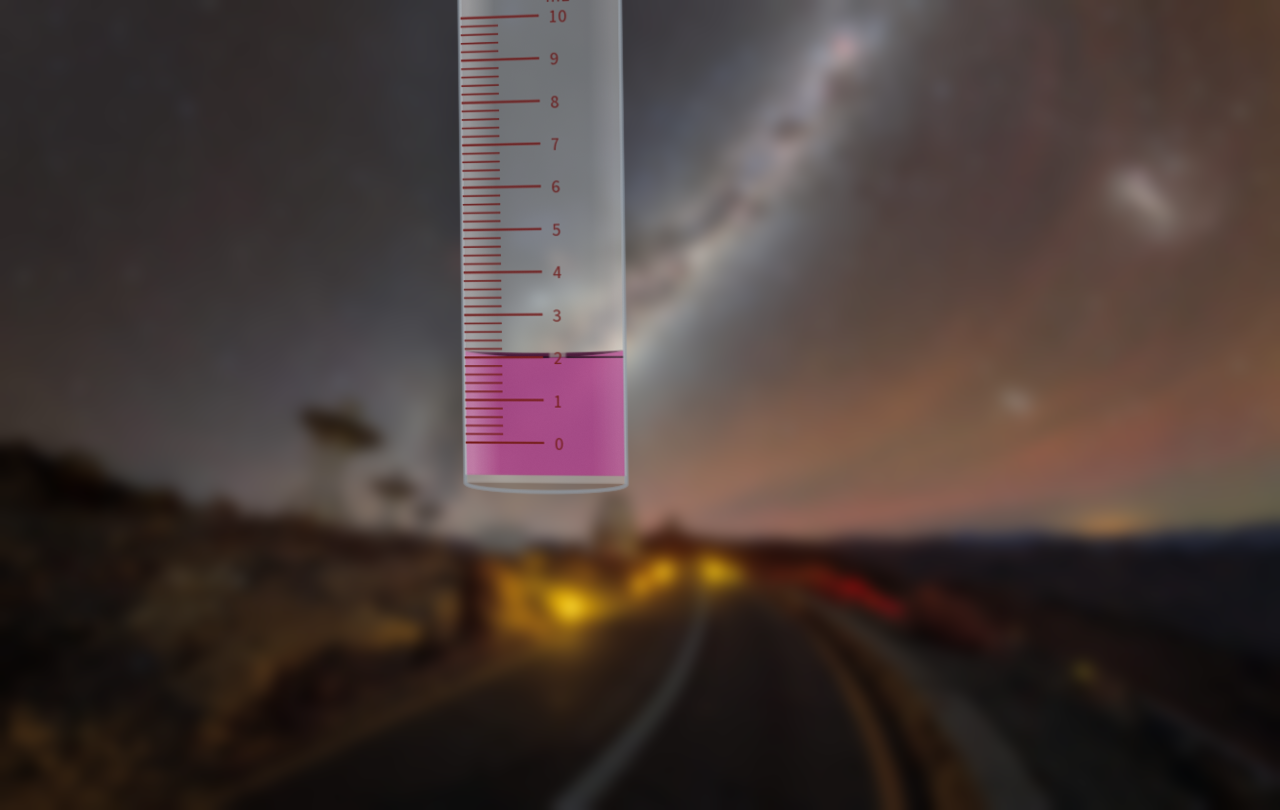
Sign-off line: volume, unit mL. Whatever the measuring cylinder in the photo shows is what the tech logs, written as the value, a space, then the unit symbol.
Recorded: 2 mL
